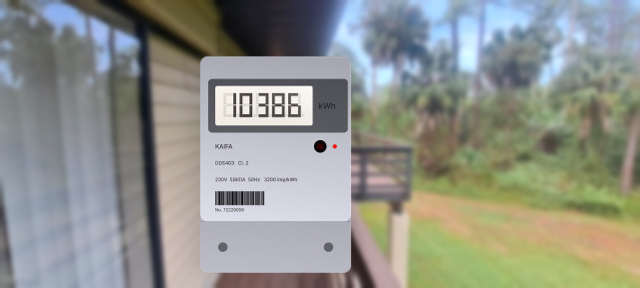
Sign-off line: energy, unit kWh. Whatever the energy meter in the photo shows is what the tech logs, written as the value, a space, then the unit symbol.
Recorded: 10386 kWh
